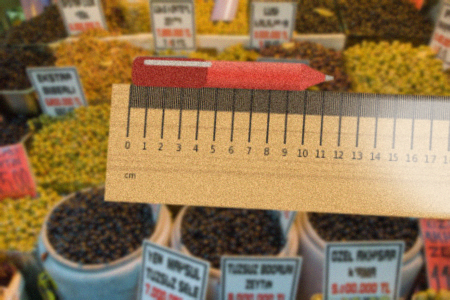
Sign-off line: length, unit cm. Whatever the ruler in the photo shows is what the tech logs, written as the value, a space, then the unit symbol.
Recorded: 11.5 cm
